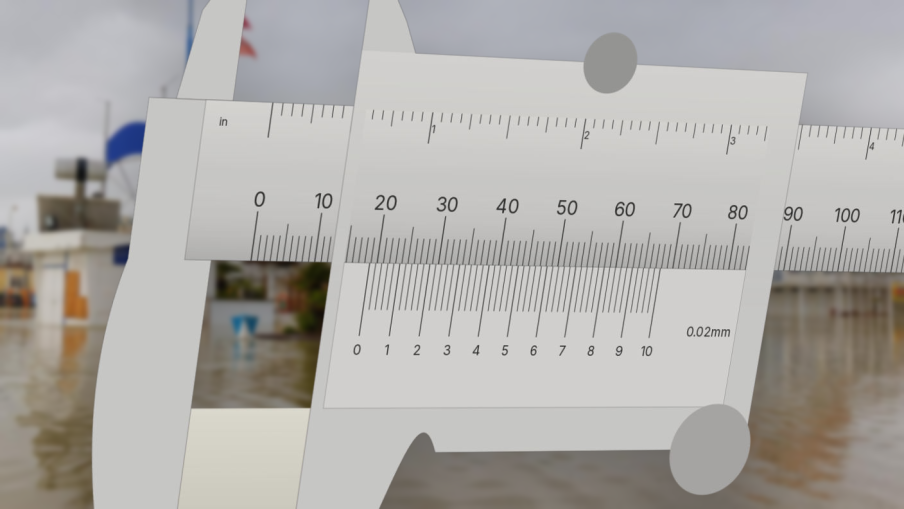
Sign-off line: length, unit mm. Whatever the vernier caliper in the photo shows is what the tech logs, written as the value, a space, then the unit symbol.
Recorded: 18.8 mm
